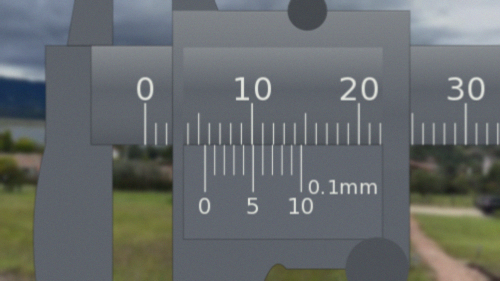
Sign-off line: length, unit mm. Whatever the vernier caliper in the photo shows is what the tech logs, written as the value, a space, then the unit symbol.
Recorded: 5.6 mm
